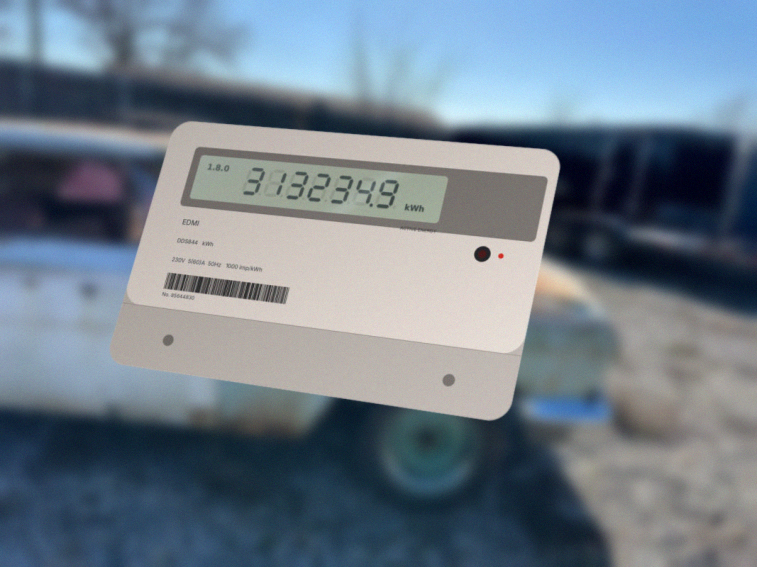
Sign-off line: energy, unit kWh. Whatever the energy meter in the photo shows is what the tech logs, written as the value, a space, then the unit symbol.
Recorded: 313234.9 kWh
